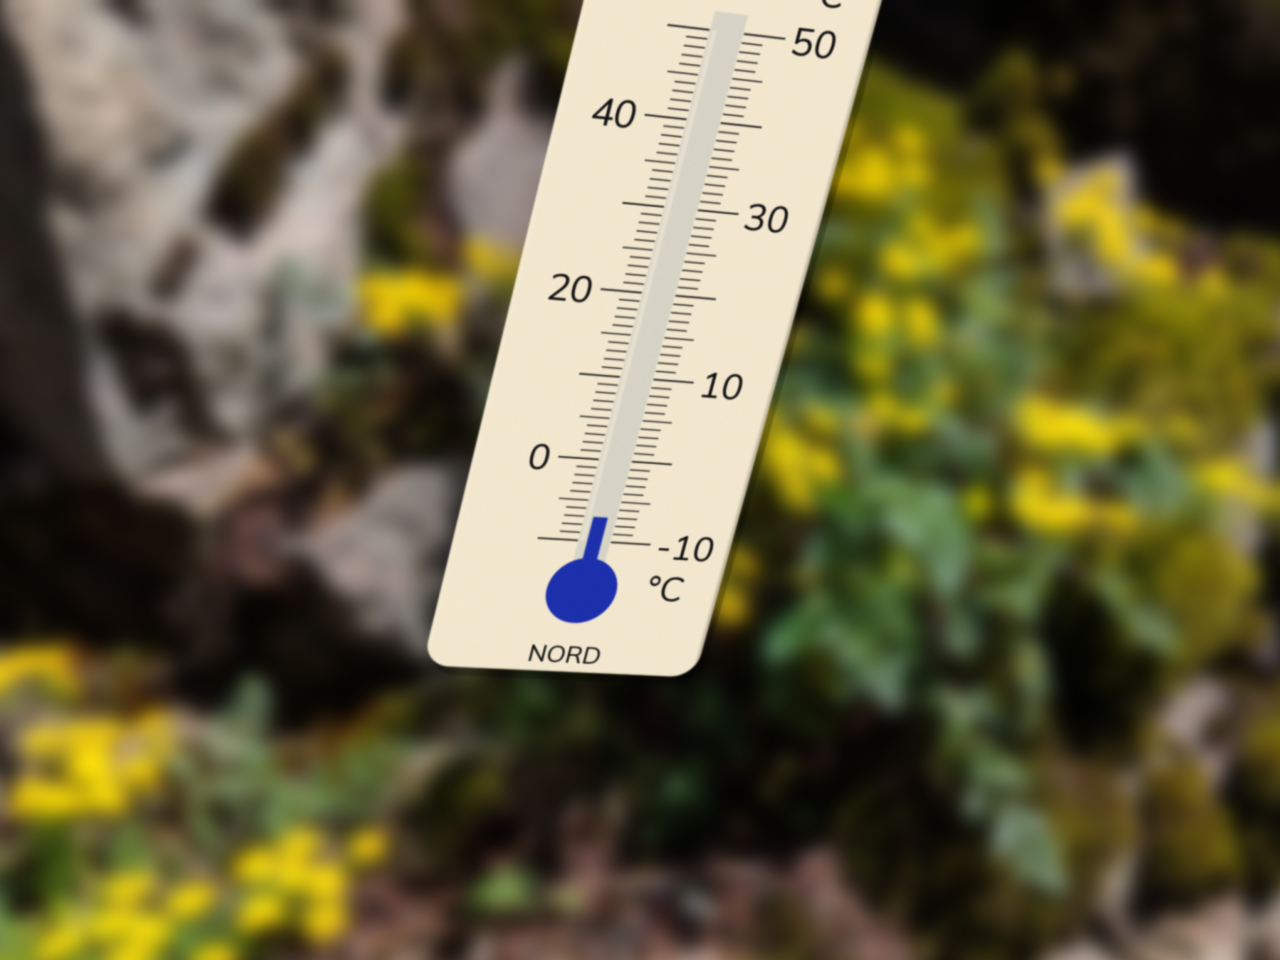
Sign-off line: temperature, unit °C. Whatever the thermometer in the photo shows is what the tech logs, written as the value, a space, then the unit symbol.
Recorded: -7 °C
